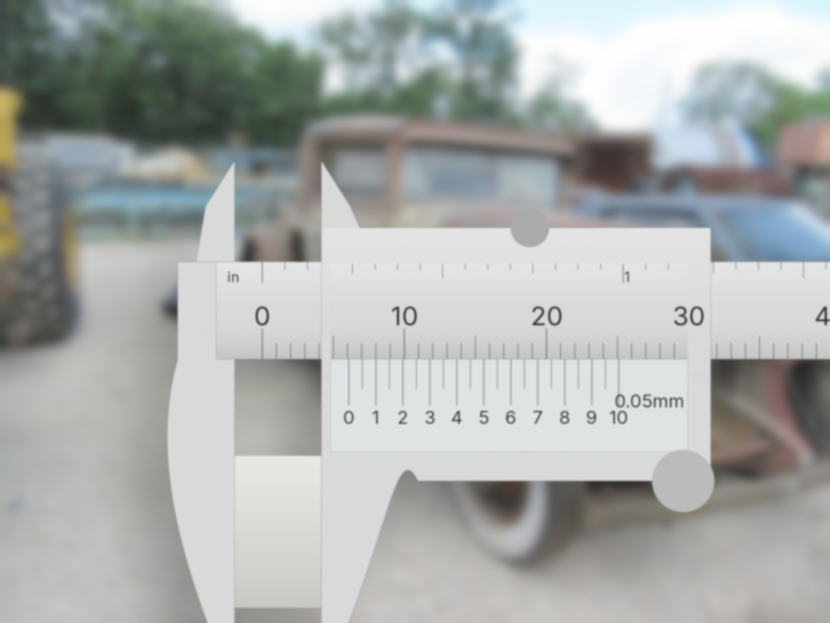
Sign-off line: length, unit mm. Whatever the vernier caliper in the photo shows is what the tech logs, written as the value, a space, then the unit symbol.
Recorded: 6.1 mm
